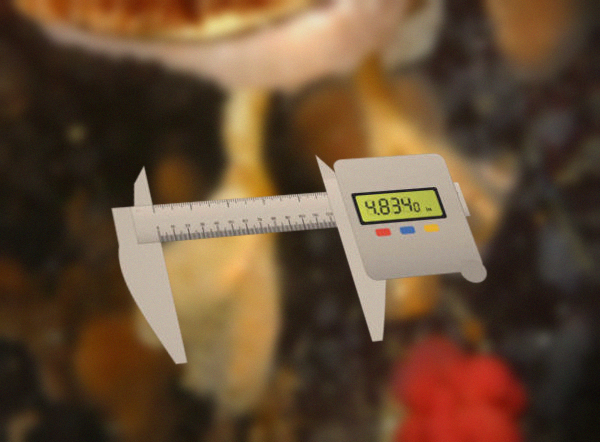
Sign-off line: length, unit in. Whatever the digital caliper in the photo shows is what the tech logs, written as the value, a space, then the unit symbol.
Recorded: 4.8340 in
